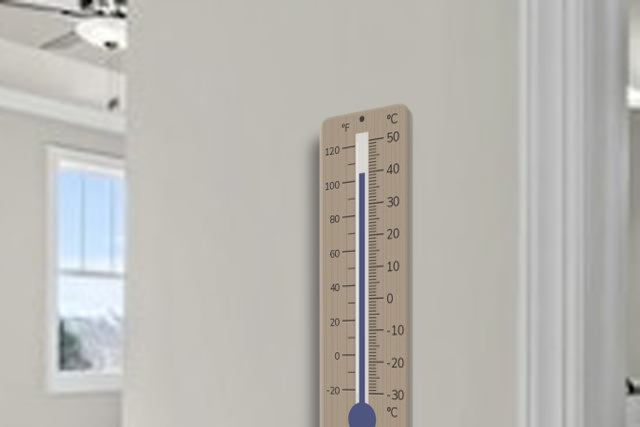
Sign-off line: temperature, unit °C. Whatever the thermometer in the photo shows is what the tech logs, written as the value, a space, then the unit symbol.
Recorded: 40 °C
